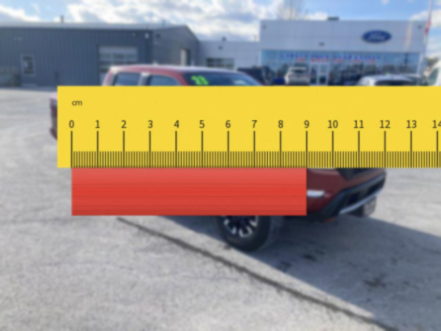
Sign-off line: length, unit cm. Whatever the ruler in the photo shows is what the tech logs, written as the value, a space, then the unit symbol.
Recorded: 9 cm
